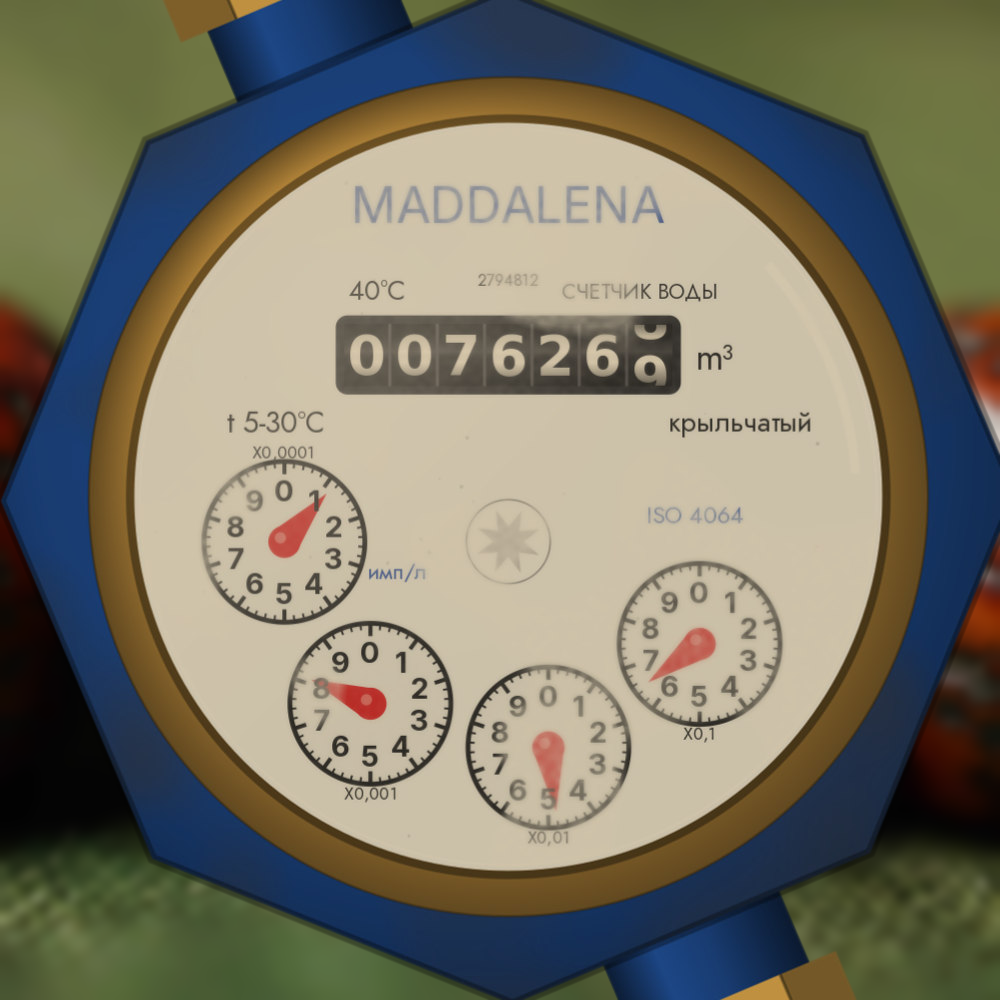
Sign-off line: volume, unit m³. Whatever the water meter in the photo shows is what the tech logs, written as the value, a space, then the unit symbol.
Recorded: 76268.6481 m³
